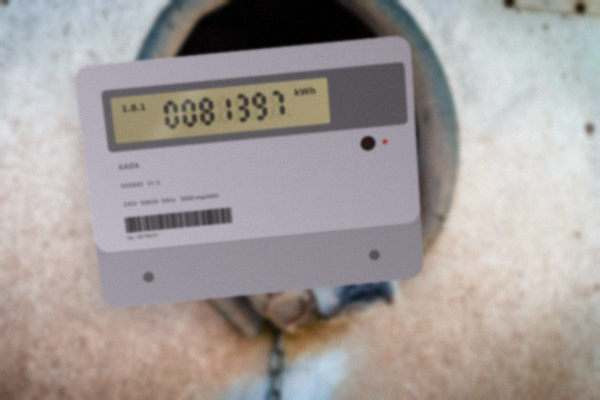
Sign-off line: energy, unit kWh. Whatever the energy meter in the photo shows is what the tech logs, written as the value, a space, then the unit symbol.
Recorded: 81397 kWh
